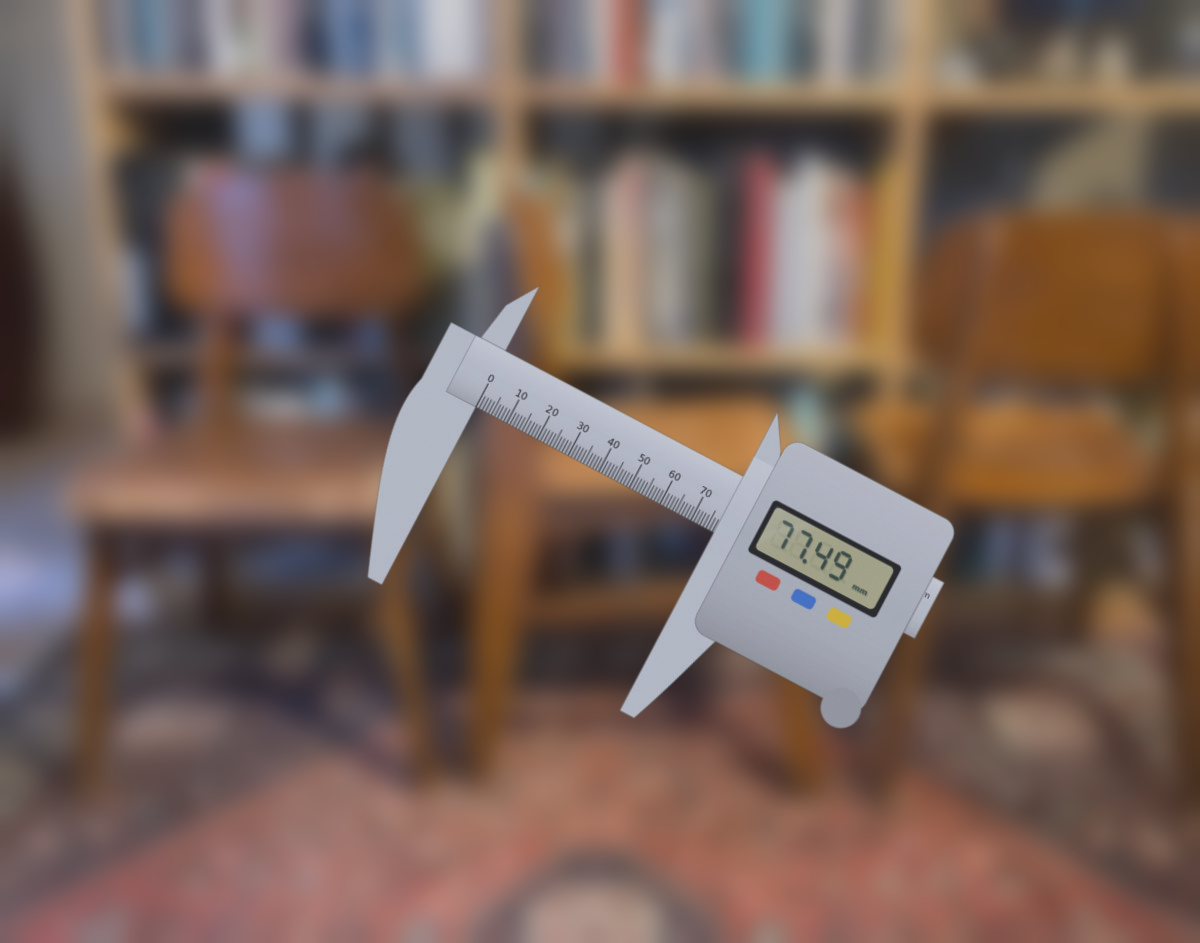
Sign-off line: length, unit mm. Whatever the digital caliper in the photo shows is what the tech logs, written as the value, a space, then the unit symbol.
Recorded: 77.49 mm
